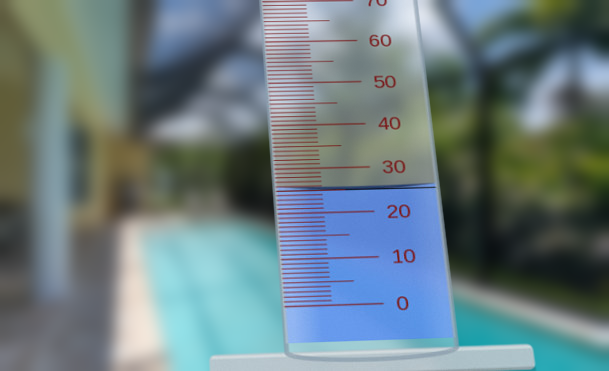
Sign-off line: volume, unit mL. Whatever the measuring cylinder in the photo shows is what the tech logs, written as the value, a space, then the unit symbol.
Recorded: 25 mL
